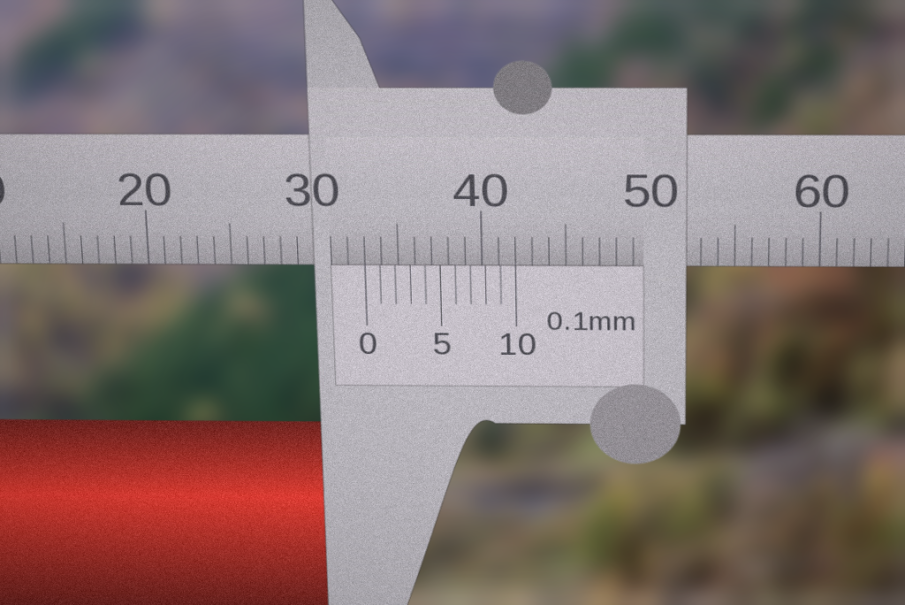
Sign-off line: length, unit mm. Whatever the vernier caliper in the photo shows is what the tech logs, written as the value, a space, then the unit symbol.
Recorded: 33.0 mm
